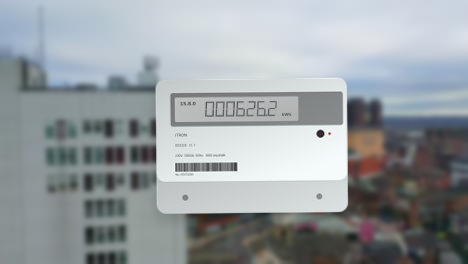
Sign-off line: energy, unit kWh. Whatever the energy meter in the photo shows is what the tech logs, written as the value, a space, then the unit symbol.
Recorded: 626.2 kWh
